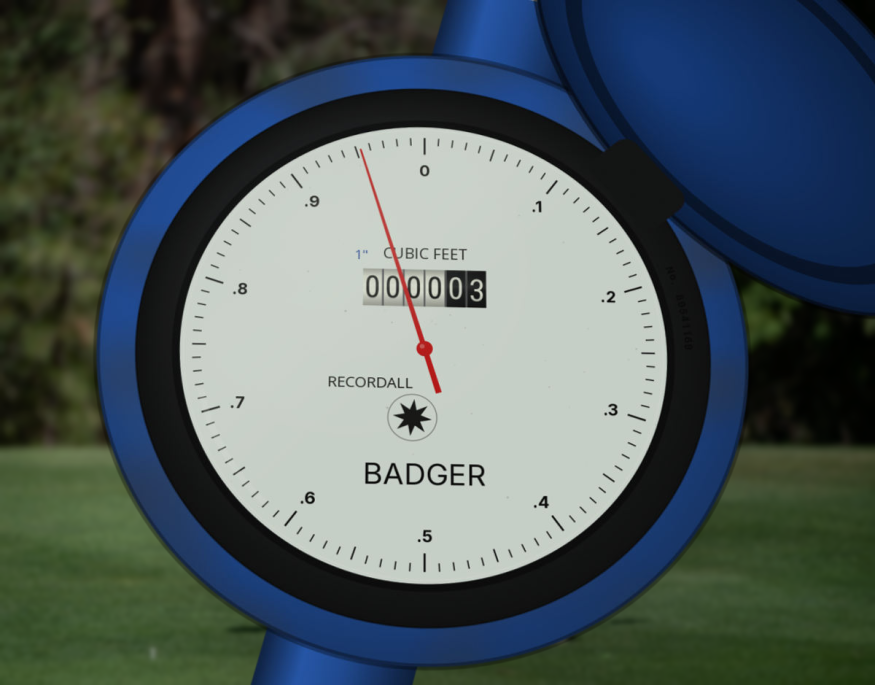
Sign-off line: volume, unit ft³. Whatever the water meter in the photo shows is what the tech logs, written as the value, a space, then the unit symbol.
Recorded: 2.95 ft³
